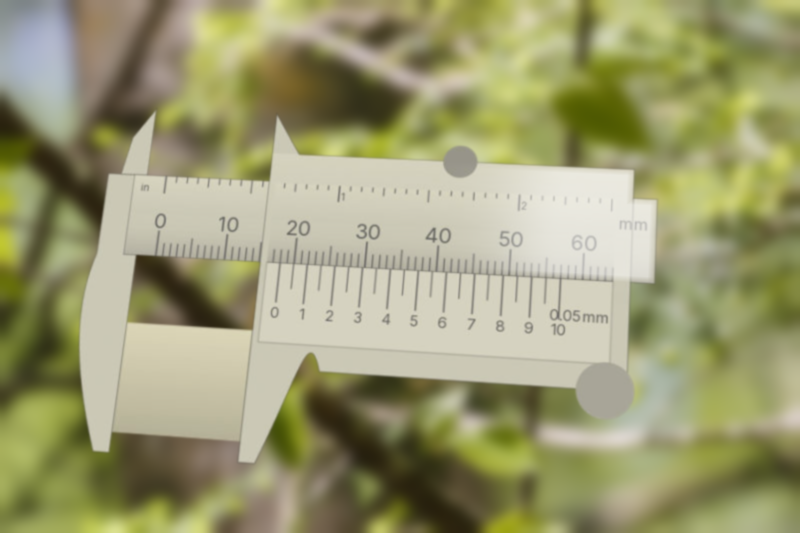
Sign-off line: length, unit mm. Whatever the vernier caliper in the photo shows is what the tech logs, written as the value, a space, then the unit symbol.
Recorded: 18.0 mm
